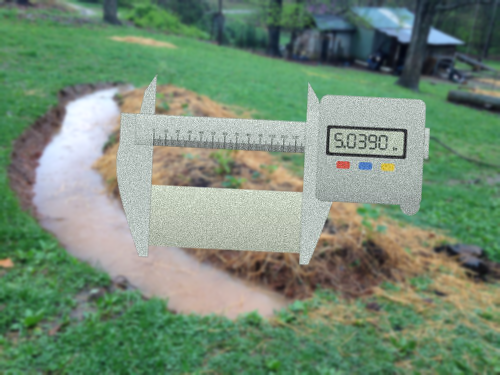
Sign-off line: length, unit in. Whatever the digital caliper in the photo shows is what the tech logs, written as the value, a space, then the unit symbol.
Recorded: 5.0390 in
